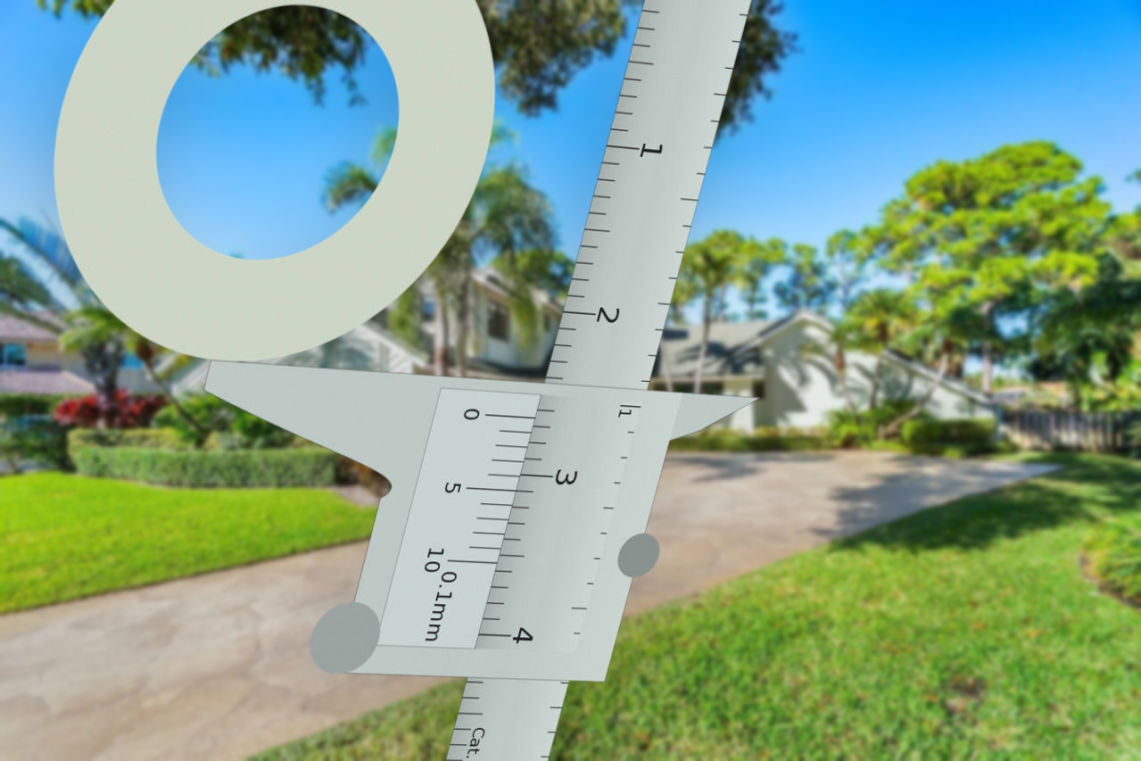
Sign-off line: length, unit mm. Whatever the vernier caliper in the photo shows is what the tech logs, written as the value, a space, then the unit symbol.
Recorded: 26.5 mm
